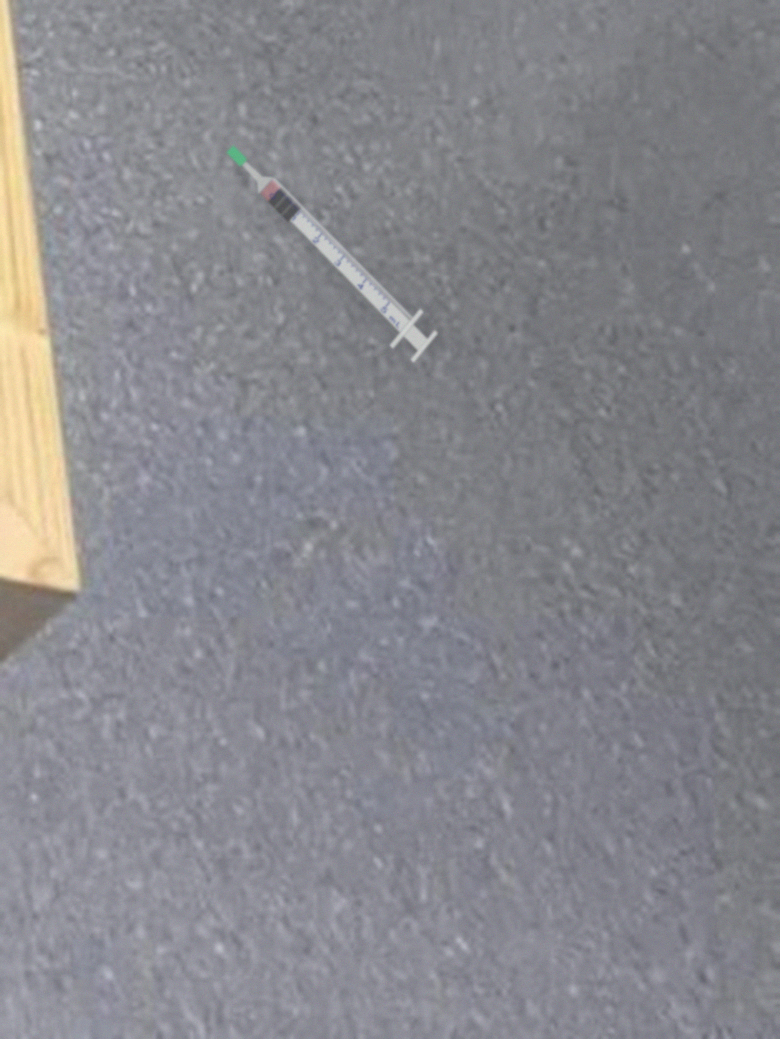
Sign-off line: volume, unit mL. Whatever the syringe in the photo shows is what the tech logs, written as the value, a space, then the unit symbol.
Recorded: 0 mL
